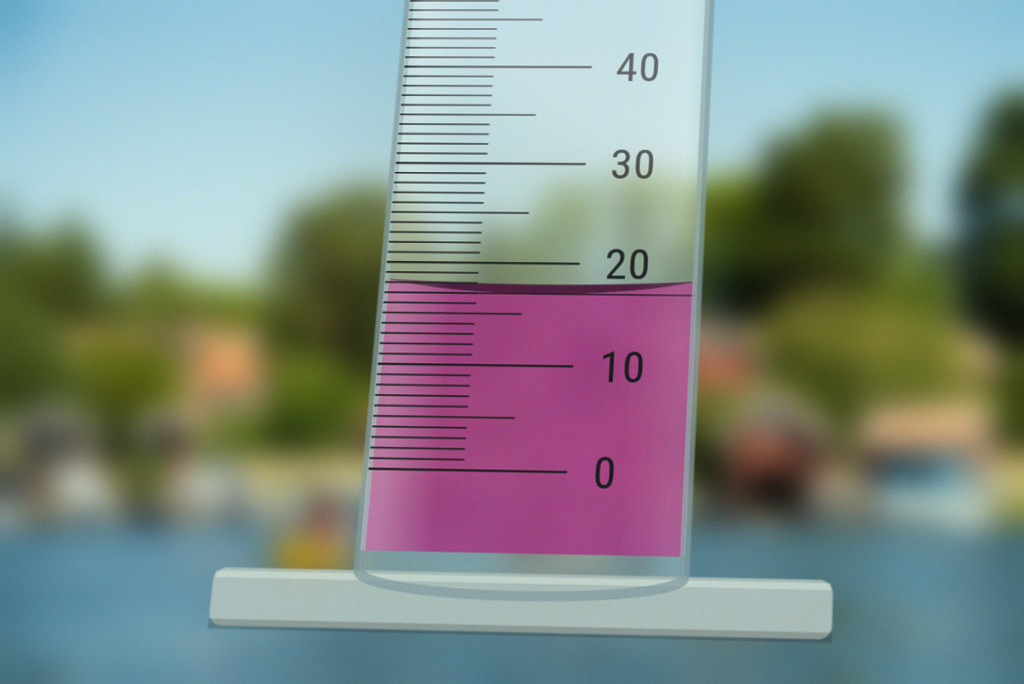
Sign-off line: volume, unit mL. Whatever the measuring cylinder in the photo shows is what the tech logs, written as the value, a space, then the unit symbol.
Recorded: 17 mL
